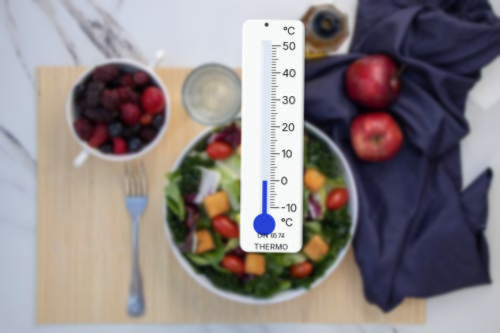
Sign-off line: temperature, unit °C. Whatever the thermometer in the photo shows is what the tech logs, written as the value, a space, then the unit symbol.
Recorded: 0 °C
